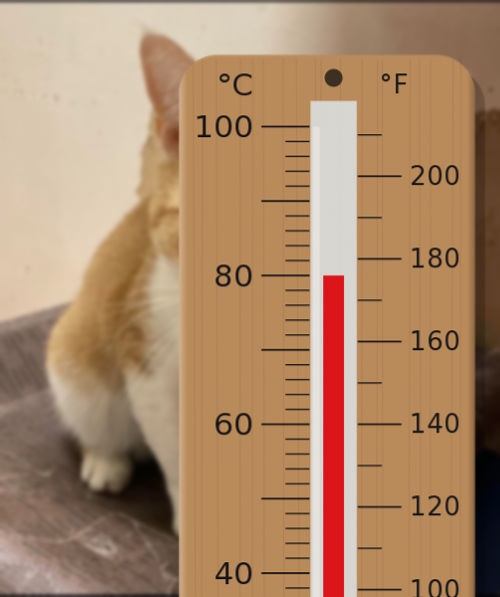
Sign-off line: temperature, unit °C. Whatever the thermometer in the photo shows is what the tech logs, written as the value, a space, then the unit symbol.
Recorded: 80 °C
